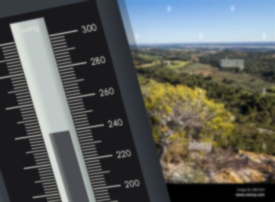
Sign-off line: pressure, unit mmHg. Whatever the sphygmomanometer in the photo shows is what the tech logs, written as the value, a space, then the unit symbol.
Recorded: 240 mmHg
